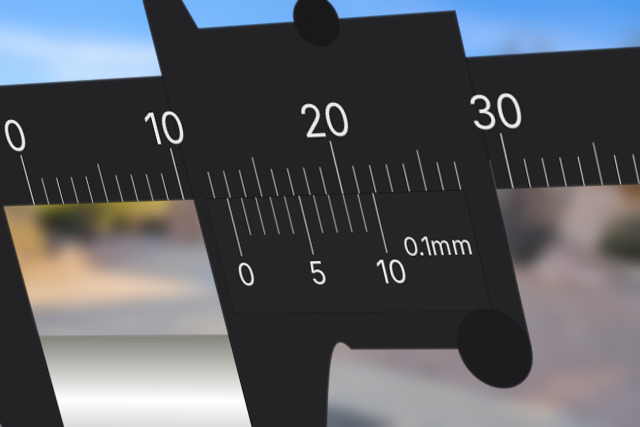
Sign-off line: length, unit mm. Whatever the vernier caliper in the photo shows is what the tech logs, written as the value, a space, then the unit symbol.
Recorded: 12.8 mm
